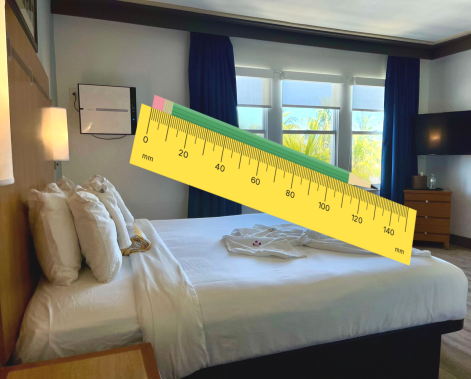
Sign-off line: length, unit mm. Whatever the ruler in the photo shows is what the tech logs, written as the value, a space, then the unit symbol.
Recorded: 130 mm
